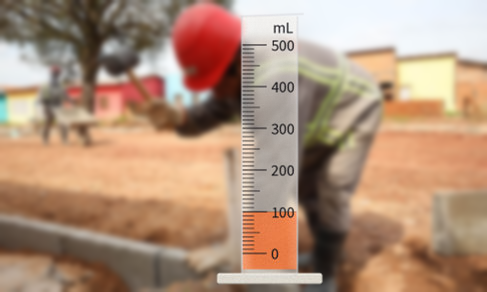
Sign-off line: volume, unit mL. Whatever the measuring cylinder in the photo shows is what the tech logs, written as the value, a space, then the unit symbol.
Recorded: 100 mL
